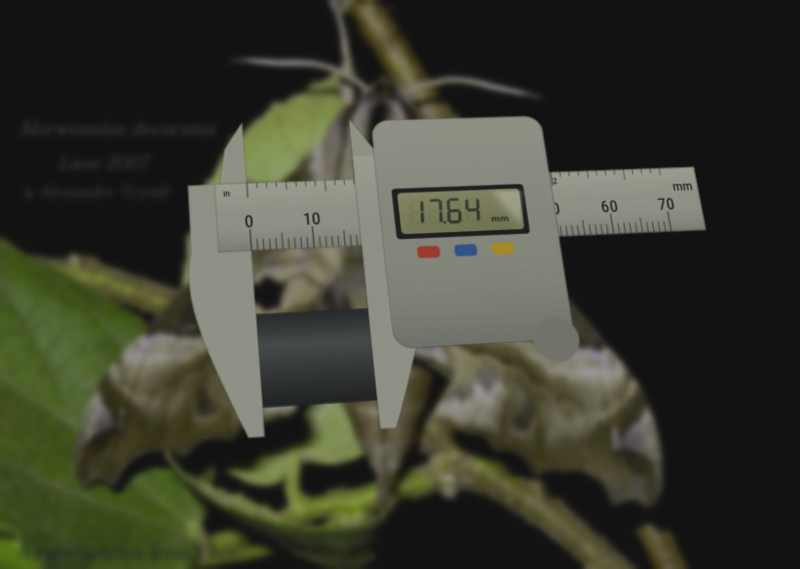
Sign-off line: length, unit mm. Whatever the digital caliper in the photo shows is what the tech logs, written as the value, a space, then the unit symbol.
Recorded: 17.64 mm
